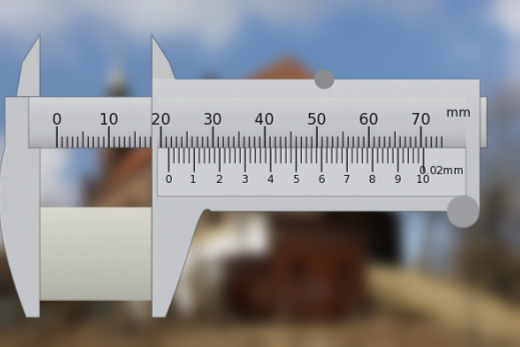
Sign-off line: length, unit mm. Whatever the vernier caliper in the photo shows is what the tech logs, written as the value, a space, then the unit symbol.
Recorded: 21.5 mm
